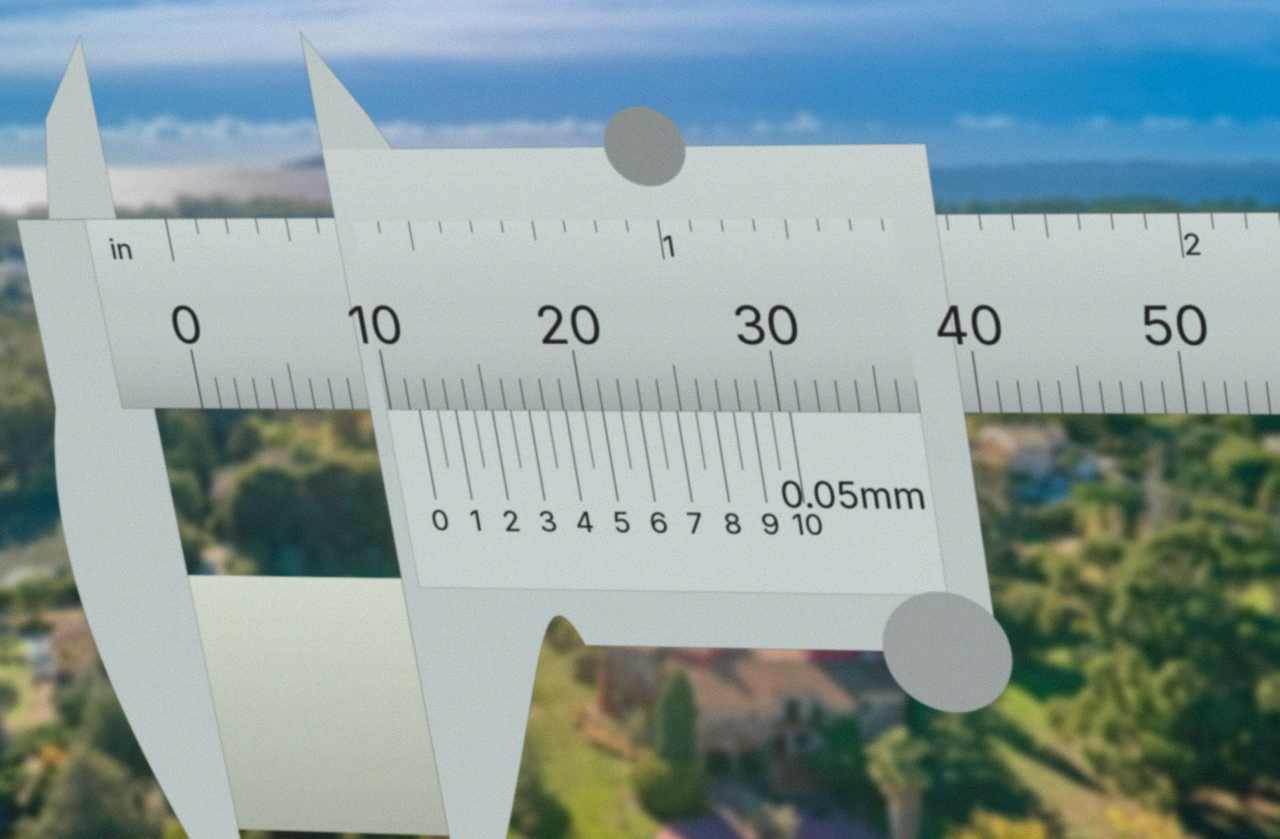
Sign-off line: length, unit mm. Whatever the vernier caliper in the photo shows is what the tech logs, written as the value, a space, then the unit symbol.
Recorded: 11.5 mm
